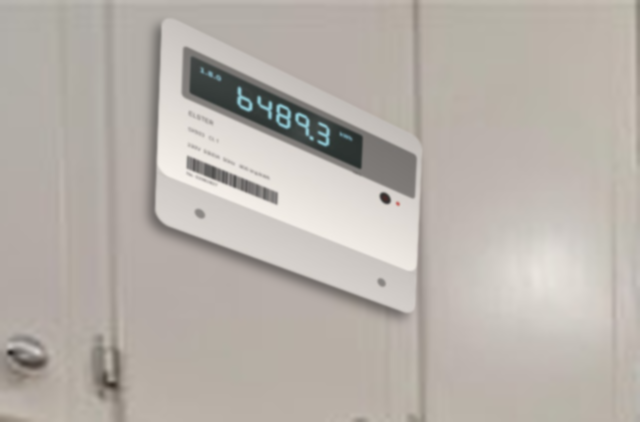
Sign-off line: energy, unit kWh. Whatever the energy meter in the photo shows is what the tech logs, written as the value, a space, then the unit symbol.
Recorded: 6489.3 kWh
